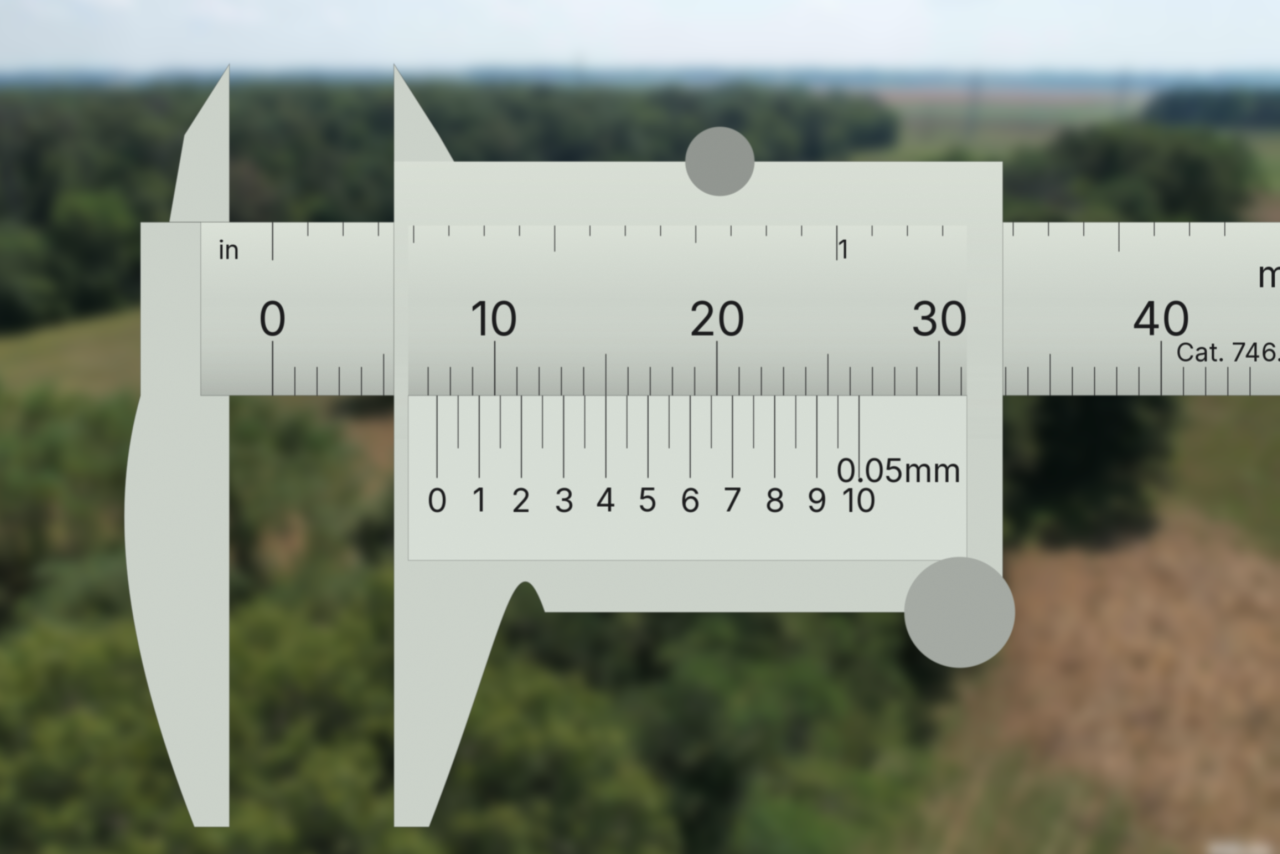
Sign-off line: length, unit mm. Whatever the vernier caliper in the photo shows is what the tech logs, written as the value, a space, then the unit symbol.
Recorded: 7.4 mm
